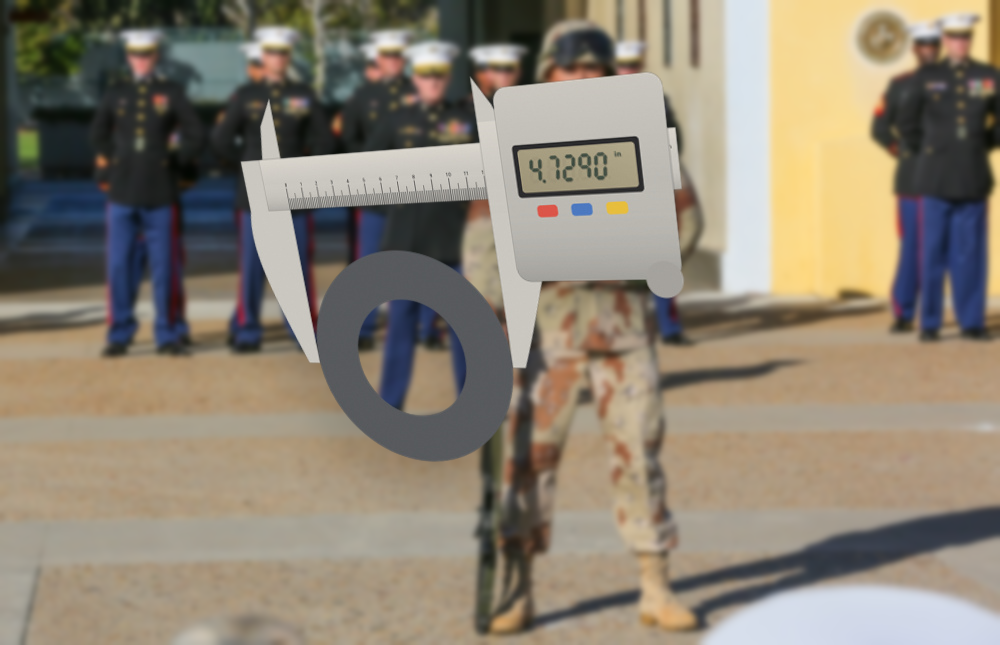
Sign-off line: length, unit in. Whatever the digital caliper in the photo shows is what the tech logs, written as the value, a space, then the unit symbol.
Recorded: 4.7290 in
